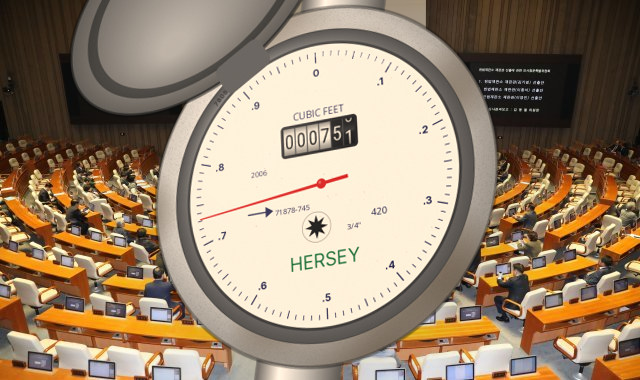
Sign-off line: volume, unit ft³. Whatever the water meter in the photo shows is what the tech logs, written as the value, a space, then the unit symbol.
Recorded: 750.73 ft³
